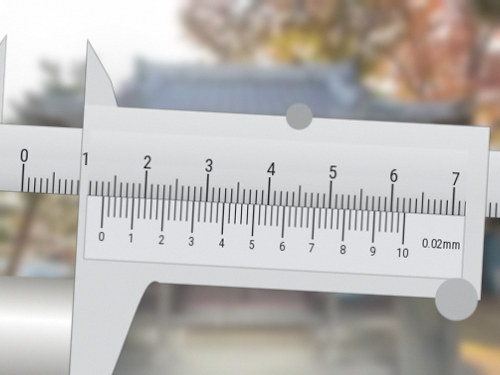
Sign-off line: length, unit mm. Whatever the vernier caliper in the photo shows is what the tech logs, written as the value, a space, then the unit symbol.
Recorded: 13.2 mm
